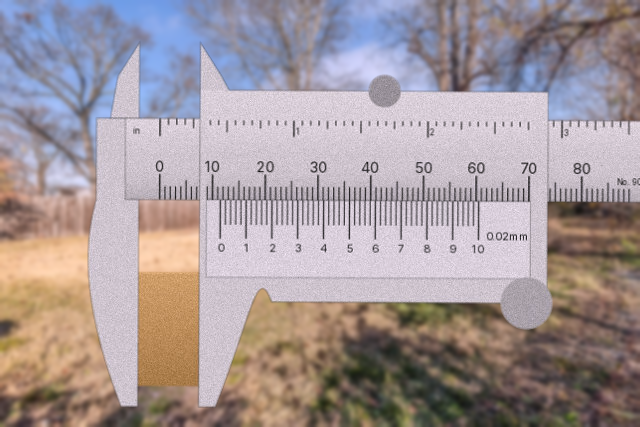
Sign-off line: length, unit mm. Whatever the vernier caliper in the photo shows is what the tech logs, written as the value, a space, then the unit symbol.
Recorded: 11.5 mm
